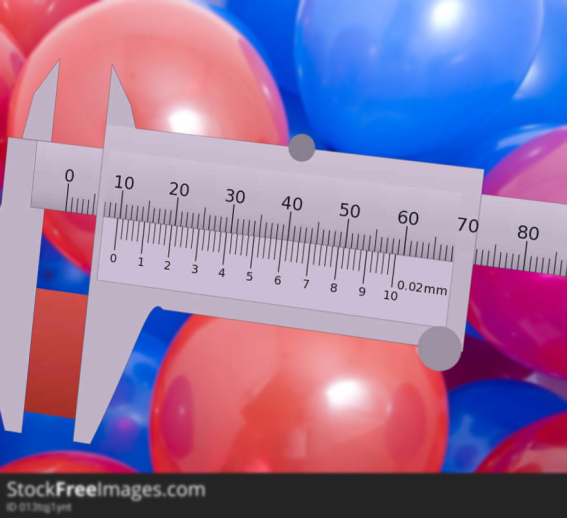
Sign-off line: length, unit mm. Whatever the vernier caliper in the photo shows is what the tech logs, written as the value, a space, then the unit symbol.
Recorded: 9.6 mm
